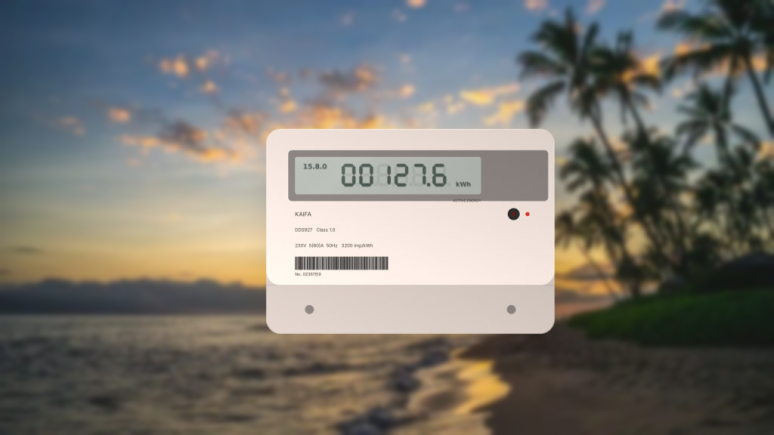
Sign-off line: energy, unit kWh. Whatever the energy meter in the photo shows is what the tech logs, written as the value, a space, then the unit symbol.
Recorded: 127.6 kWh
